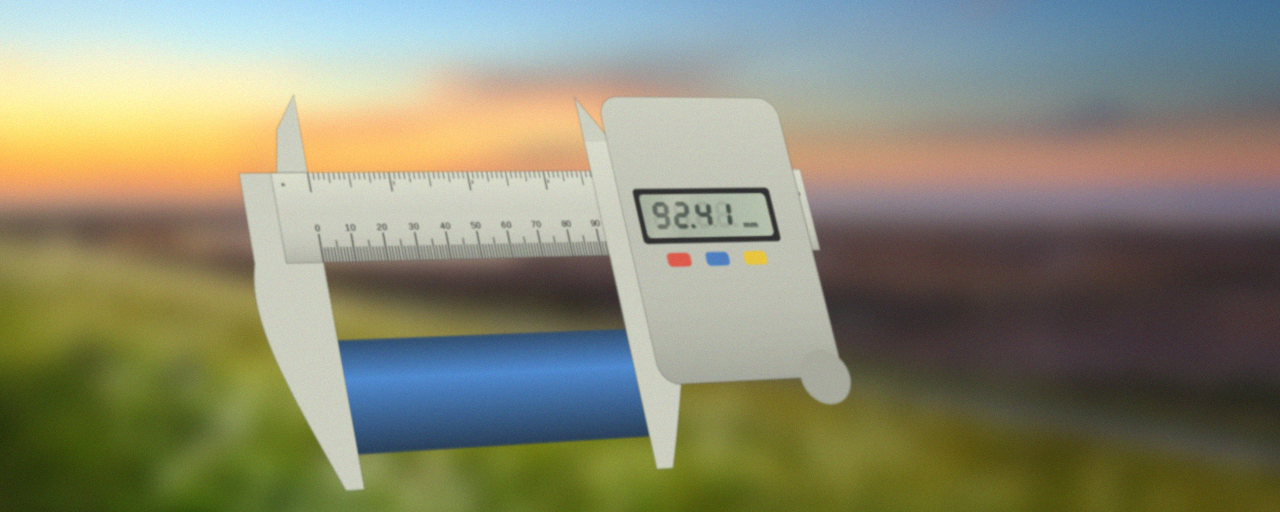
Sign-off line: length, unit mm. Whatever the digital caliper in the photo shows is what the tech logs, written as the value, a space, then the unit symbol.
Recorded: 92.41 mm
